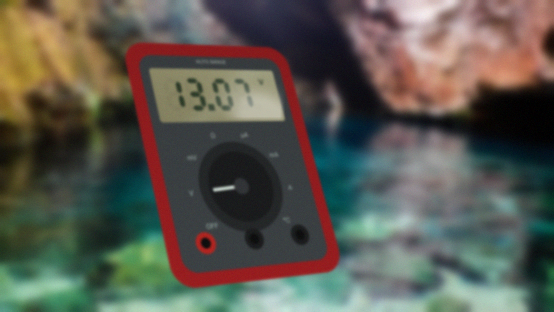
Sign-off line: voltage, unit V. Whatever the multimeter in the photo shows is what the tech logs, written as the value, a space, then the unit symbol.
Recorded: 13.07 V
